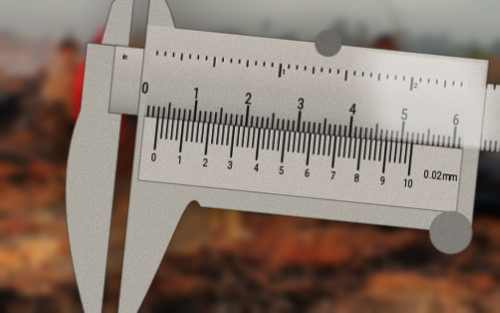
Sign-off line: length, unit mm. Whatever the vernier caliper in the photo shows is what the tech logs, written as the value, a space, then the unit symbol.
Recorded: 3.0 mm
